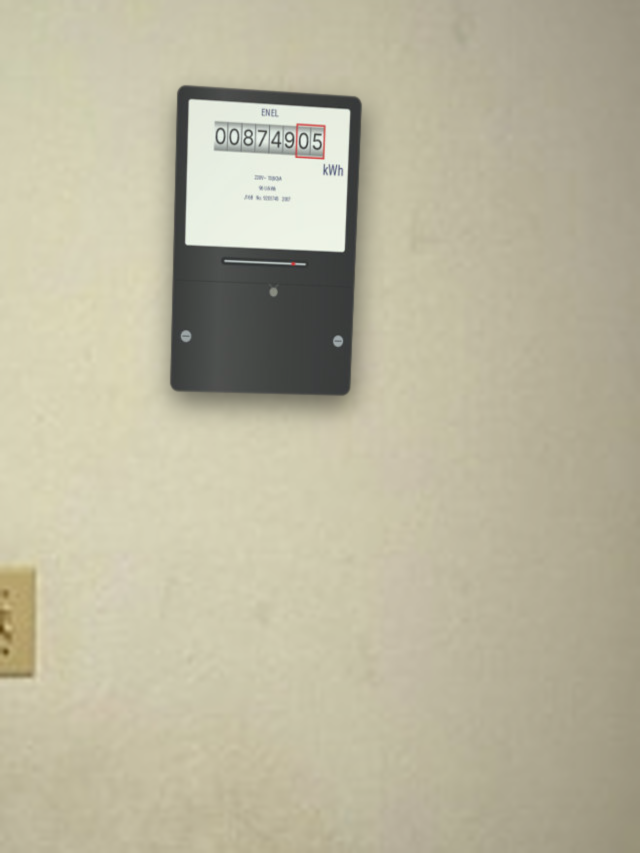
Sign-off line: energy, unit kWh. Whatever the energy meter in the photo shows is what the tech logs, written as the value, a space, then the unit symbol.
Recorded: 8749.05 kWh
